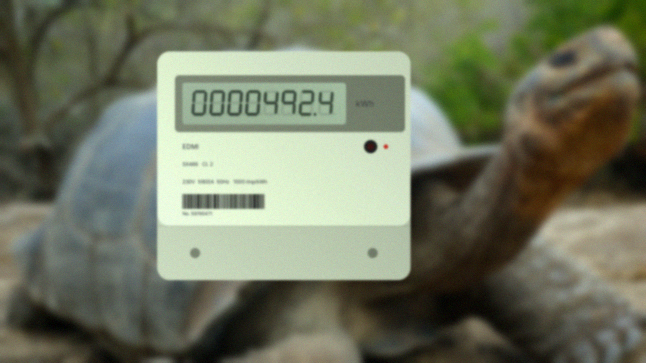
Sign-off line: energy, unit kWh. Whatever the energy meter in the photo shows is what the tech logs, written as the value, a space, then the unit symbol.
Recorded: 492.4 kWh
